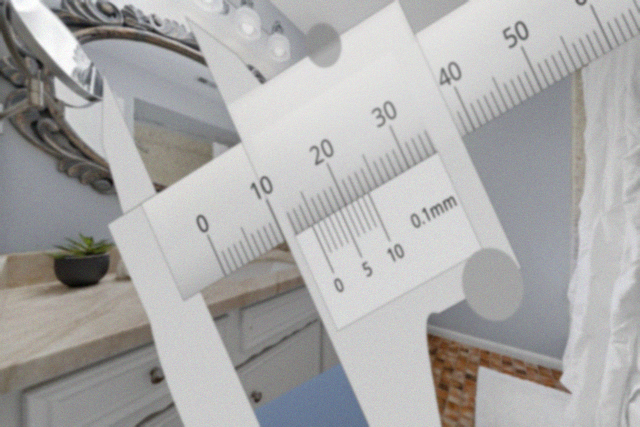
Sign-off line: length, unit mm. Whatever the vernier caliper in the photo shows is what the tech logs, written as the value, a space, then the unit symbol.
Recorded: 14.5 mm
